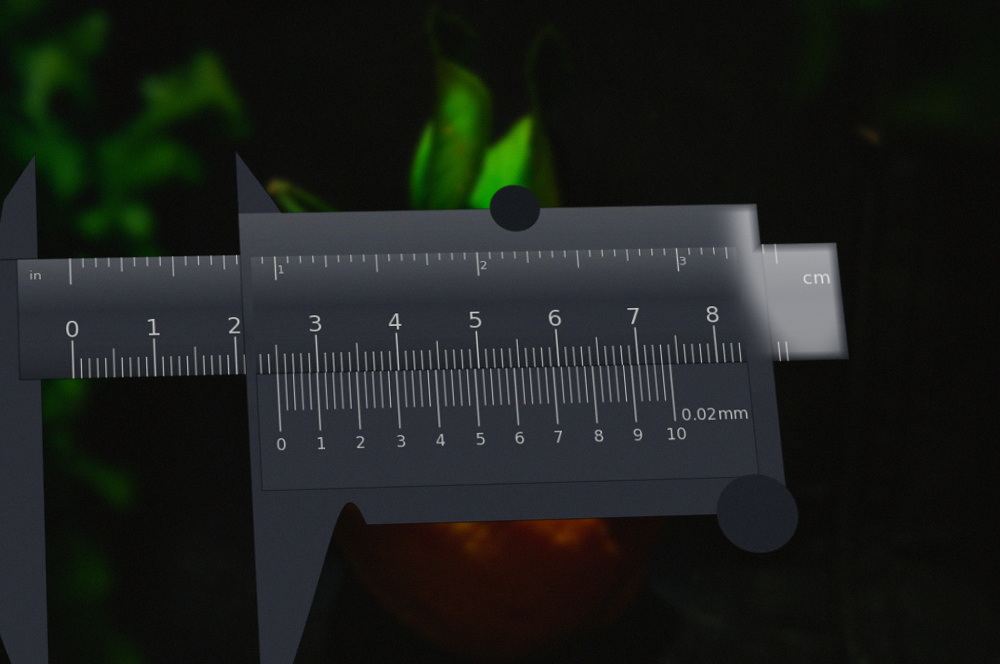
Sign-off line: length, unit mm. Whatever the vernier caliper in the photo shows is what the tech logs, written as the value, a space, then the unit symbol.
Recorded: 25.0 mm
